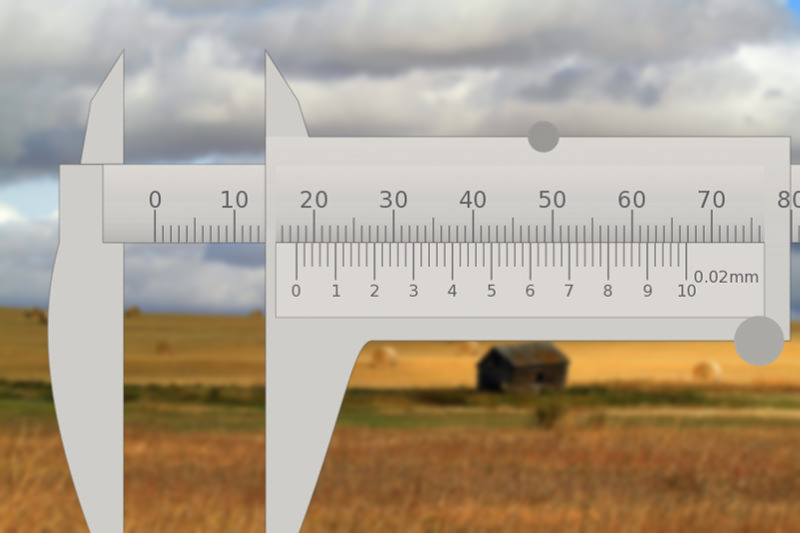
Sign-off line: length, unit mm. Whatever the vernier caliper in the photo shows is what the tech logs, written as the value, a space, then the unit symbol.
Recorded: 17.8 mm
